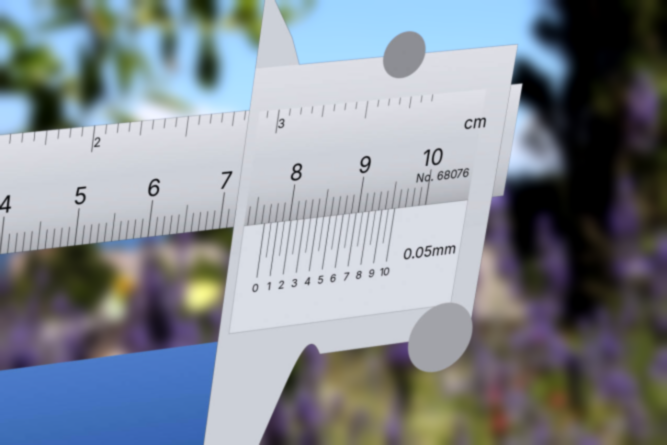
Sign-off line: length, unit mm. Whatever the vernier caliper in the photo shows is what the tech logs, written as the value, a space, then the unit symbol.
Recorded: 76.4 mm
